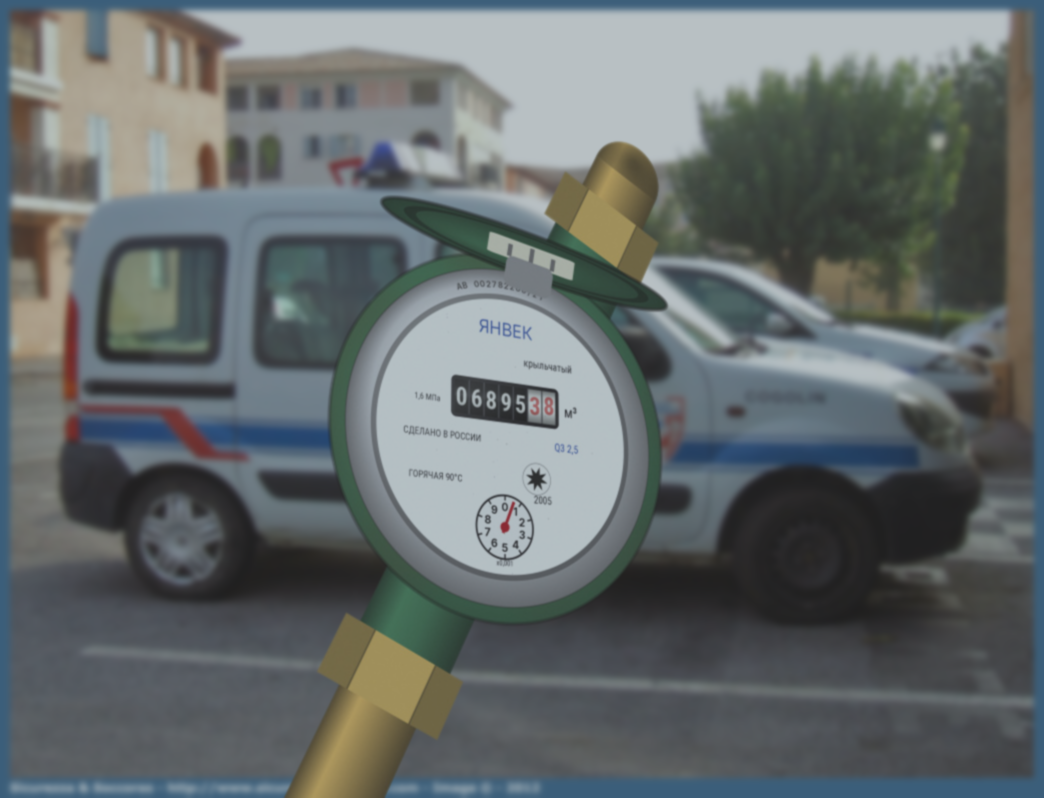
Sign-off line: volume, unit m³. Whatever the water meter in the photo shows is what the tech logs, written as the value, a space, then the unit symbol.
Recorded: 6895.380 m³
